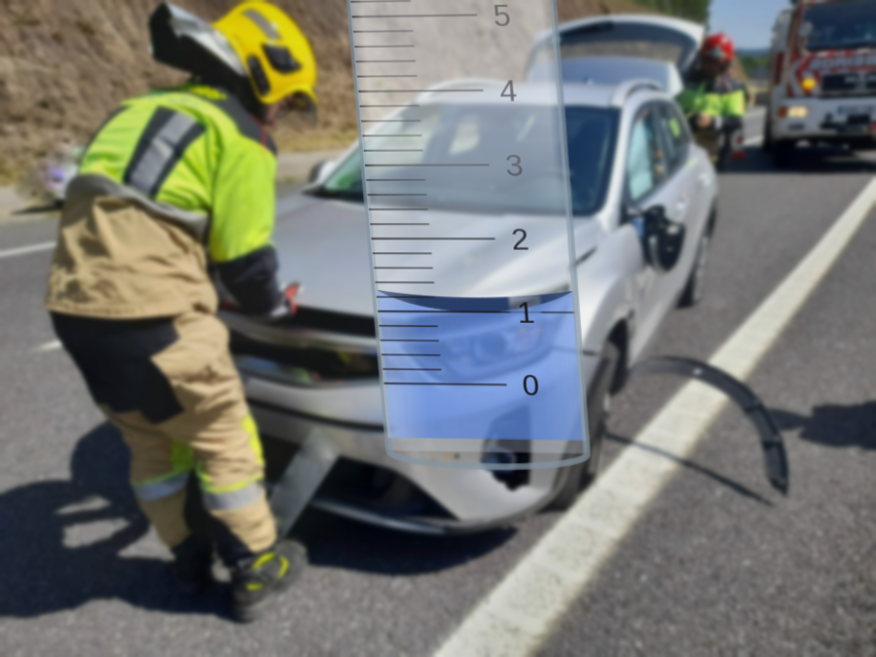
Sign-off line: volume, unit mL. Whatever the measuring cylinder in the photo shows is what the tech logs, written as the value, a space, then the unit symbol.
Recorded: 1 mL
